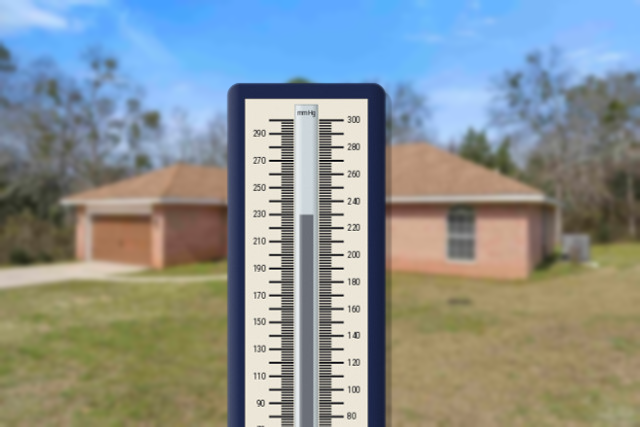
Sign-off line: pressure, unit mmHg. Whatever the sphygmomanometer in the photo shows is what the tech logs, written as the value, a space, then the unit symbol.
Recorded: 230 mmHg
